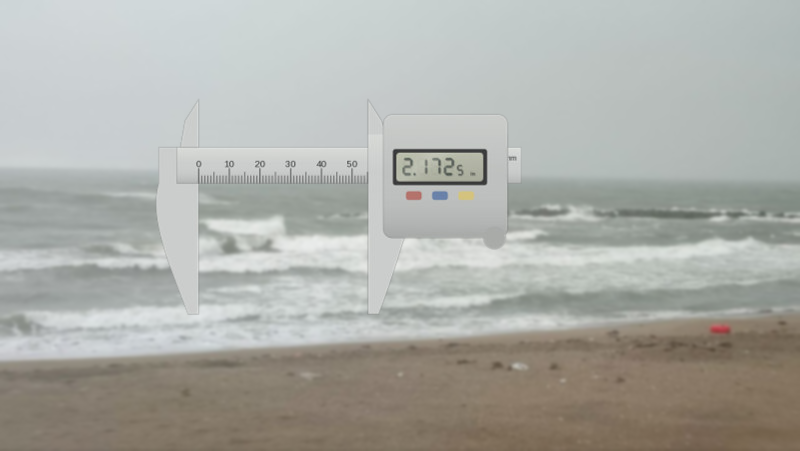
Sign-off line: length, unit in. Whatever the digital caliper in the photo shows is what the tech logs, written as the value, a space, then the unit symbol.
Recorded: 2.1725 in
